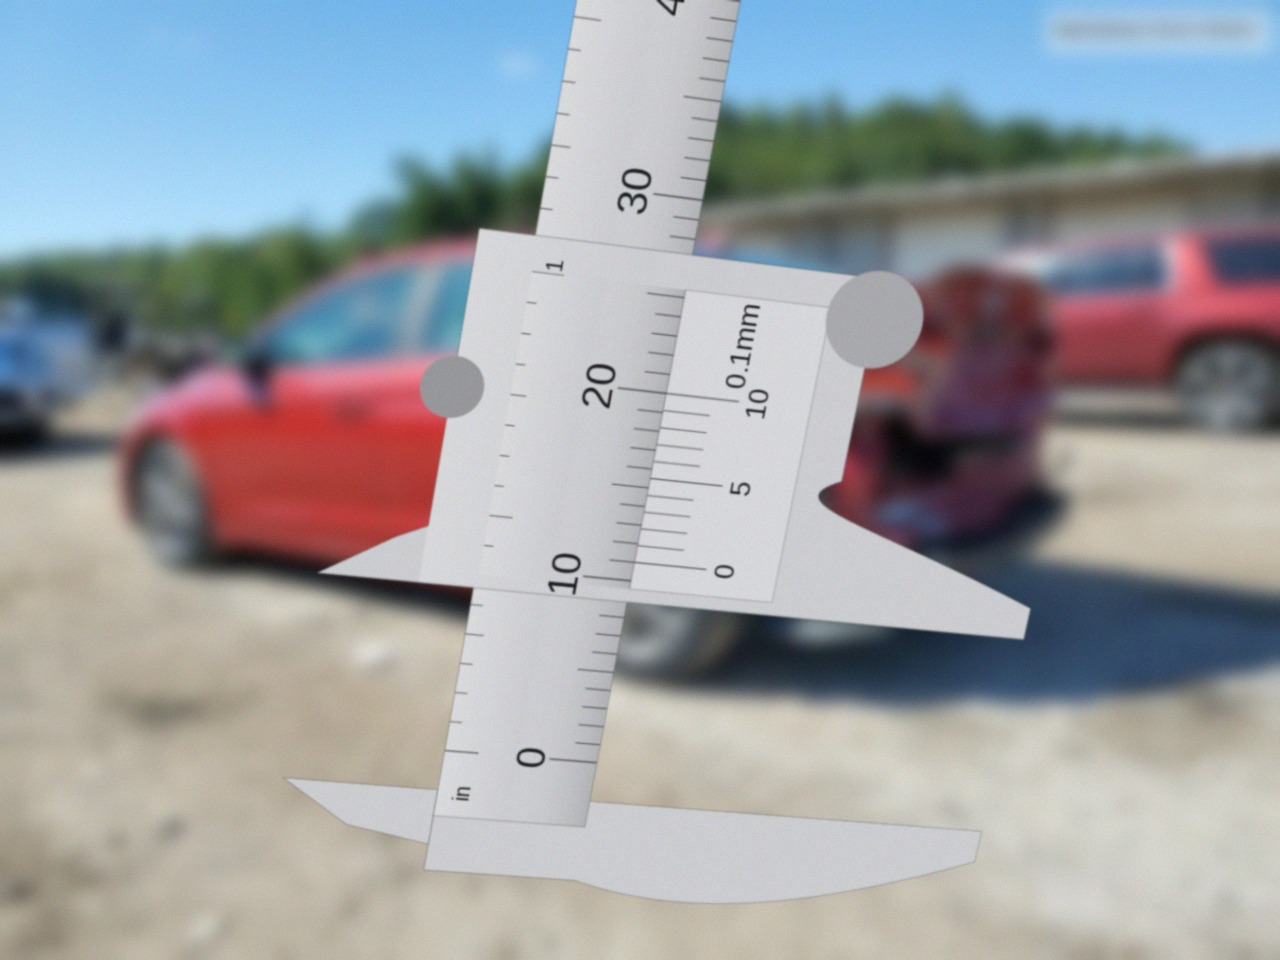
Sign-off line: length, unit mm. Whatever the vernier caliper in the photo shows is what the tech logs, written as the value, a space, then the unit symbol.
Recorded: 11.0 mm
